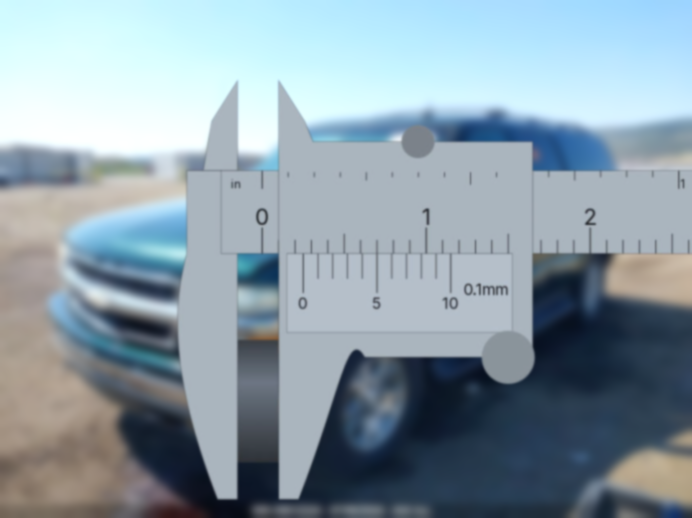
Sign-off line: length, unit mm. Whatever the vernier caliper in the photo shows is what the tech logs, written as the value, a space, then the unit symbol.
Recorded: 2.5 mm
